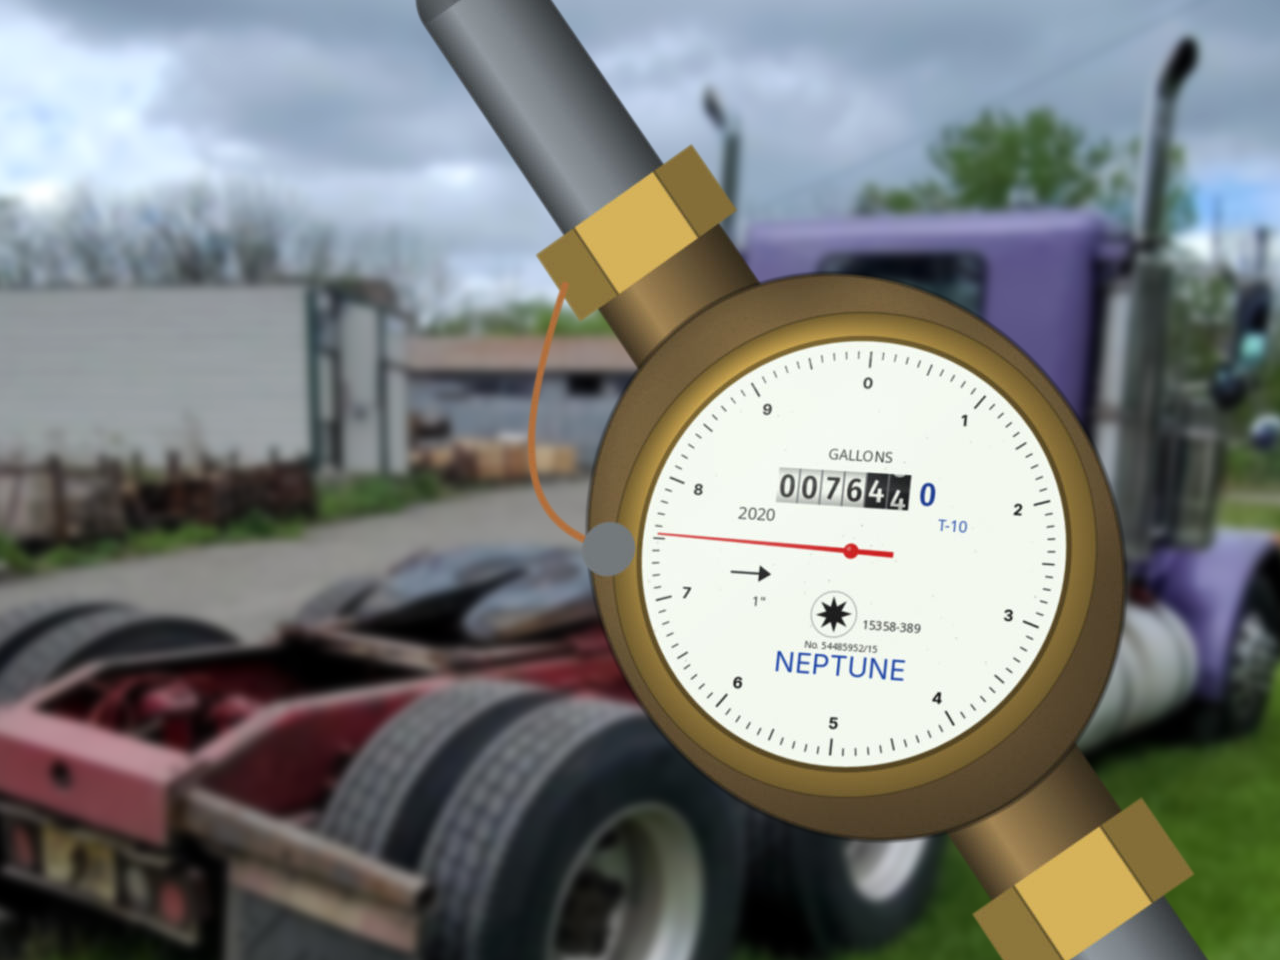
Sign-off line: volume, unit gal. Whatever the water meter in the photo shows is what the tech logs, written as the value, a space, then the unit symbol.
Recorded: 76437.5 gal
